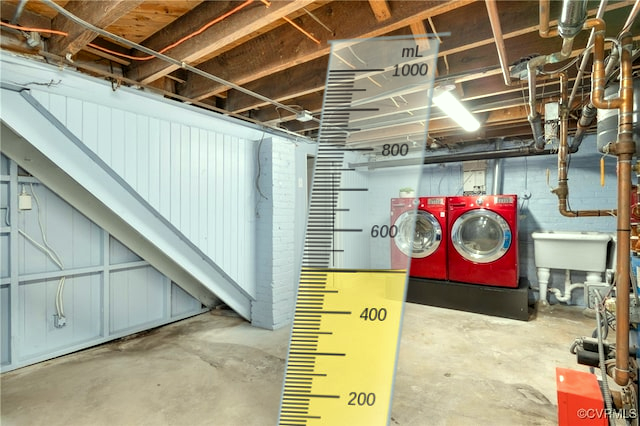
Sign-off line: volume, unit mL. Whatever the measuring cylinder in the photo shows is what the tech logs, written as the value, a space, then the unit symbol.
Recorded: 500 mL
